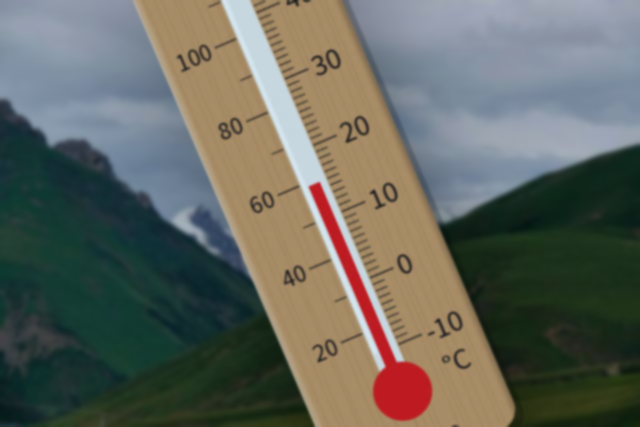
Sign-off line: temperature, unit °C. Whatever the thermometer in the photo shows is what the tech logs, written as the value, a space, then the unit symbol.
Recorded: 15 °C
